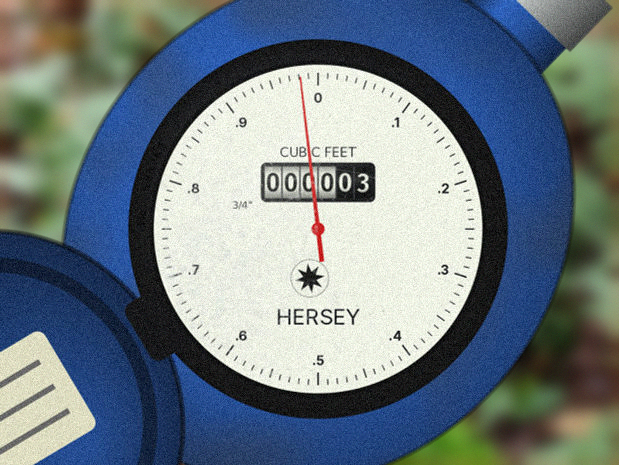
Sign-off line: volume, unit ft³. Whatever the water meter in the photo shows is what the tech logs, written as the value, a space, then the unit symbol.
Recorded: 2.98 ft³
